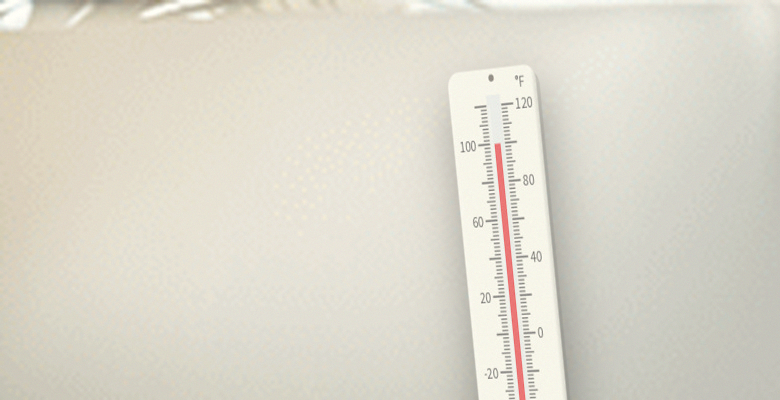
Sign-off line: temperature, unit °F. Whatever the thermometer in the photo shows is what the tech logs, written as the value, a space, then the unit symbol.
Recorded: 100 °F
